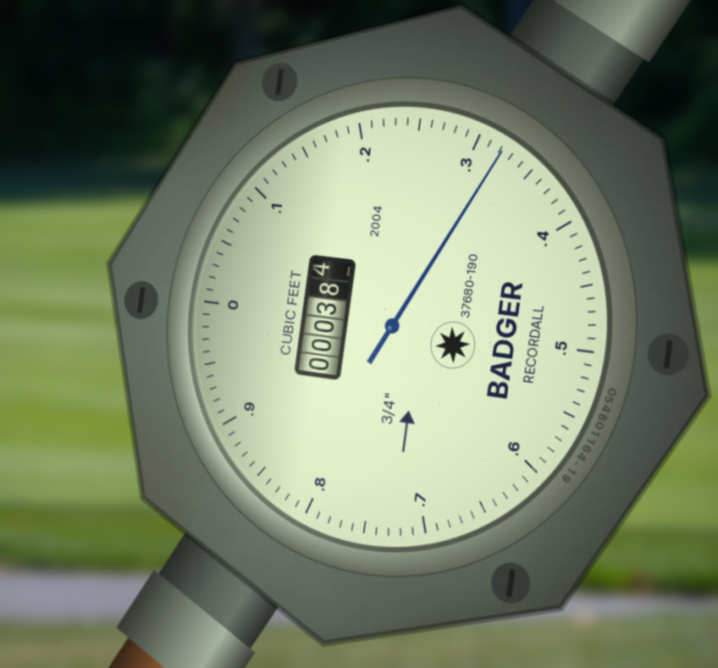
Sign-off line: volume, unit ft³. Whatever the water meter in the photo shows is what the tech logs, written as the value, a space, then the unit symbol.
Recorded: 384.32 ft³
